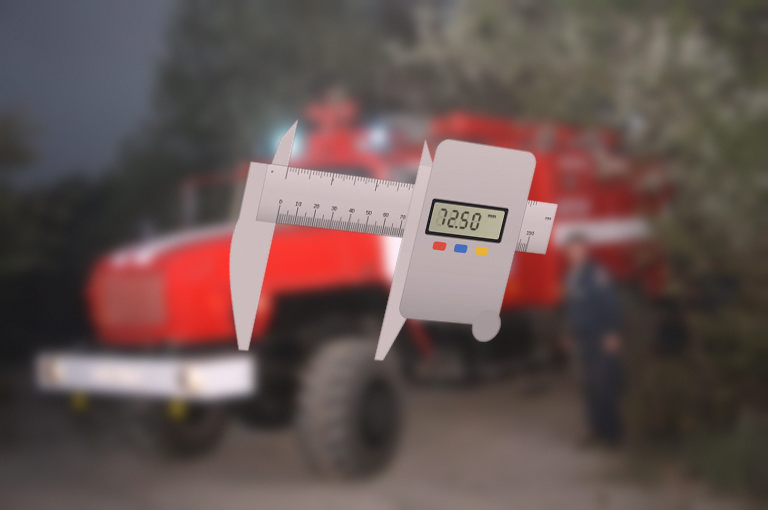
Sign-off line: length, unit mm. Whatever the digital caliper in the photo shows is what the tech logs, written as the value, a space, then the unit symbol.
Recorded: 72.50 mm
